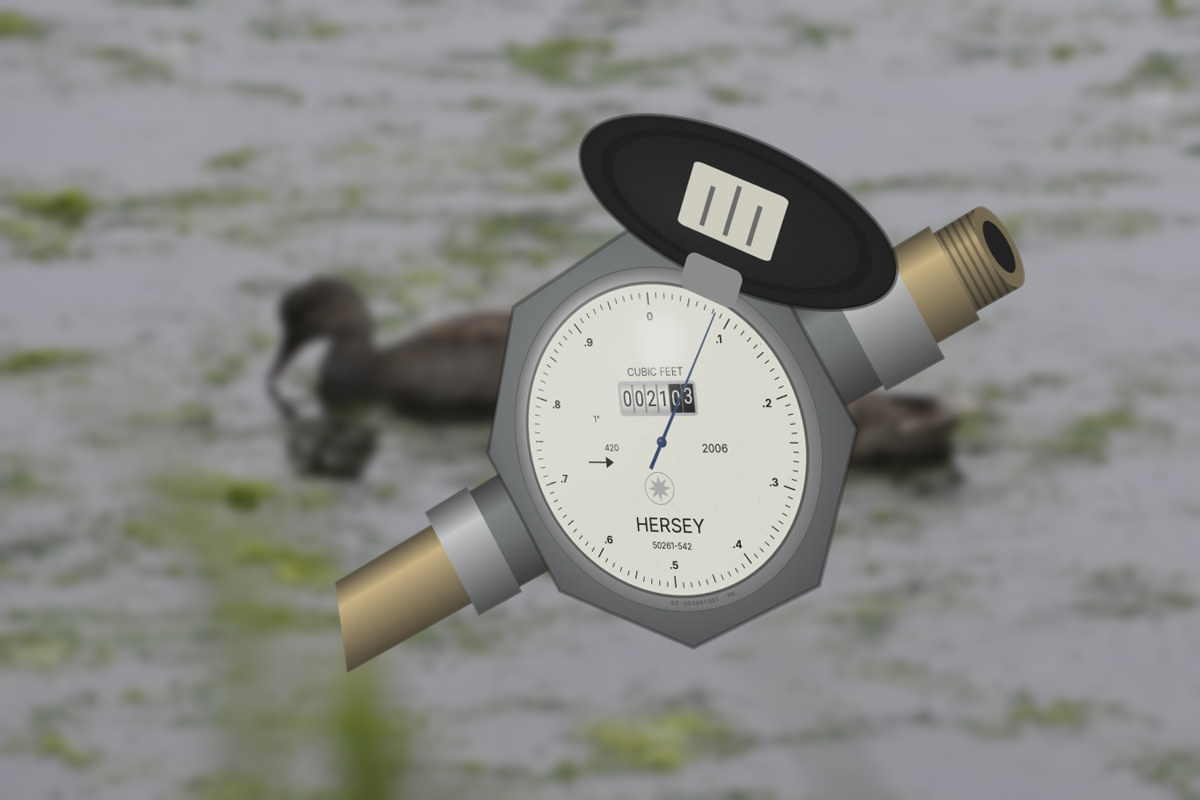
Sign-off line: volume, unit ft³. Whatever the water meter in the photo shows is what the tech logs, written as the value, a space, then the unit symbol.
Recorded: 2103.08 ft³
